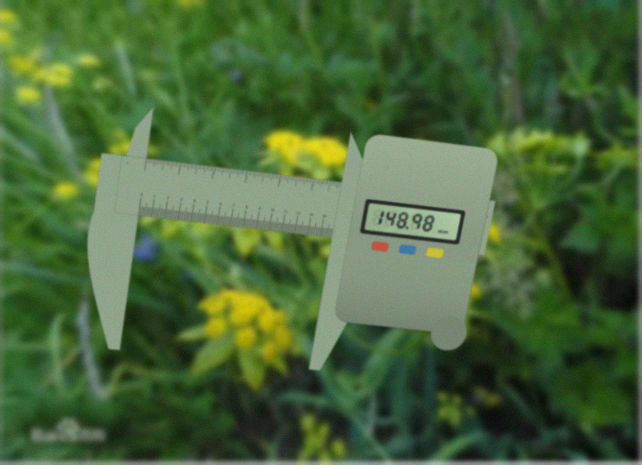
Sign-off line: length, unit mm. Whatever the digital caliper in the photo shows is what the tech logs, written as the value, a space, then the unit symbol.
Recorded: 148.98 mm
